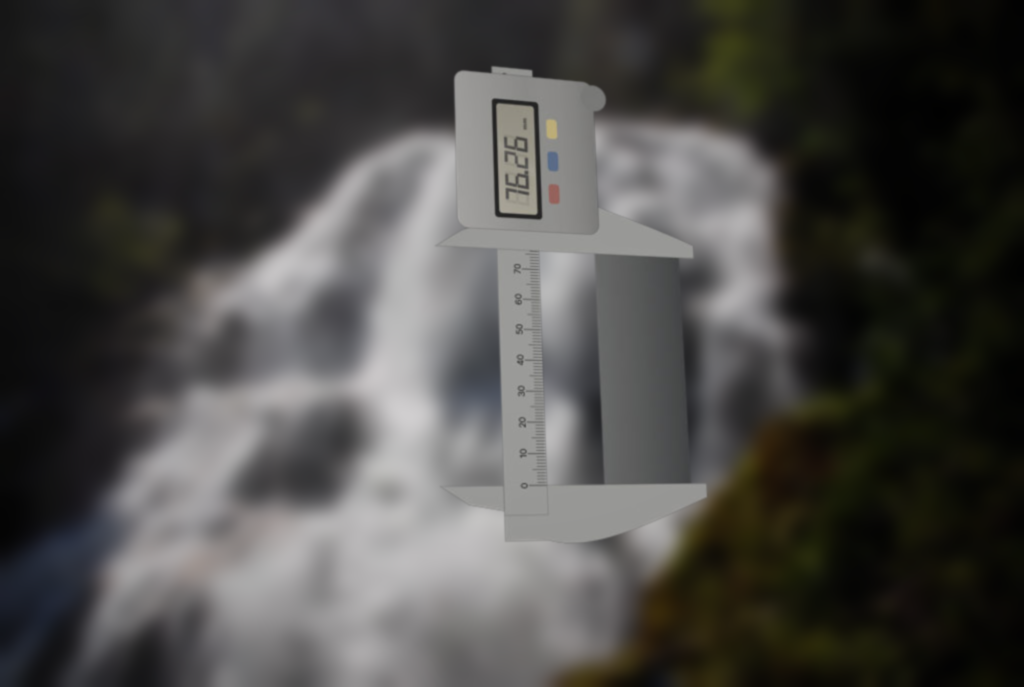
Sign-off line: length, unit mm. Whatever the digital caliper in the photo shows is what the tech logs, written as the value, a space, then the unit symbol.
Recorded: 76.26 mm
